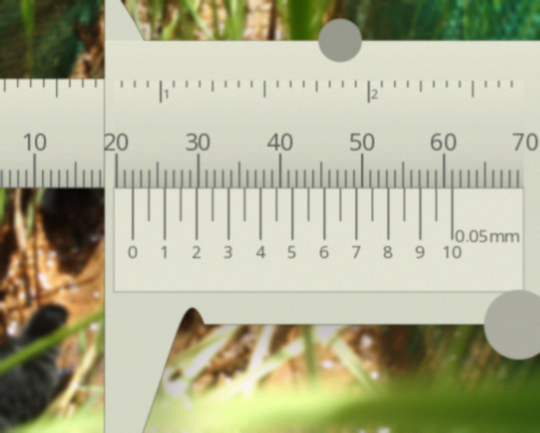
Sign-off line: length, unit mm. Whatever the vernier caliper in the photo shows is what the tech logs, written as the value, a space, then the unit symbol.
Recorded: 22.0 mm
